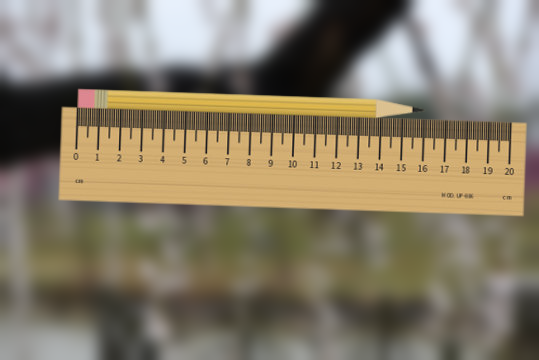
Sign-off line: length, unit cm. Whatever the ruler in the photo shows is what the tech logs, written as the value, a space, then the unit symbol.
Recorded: 16 cm
